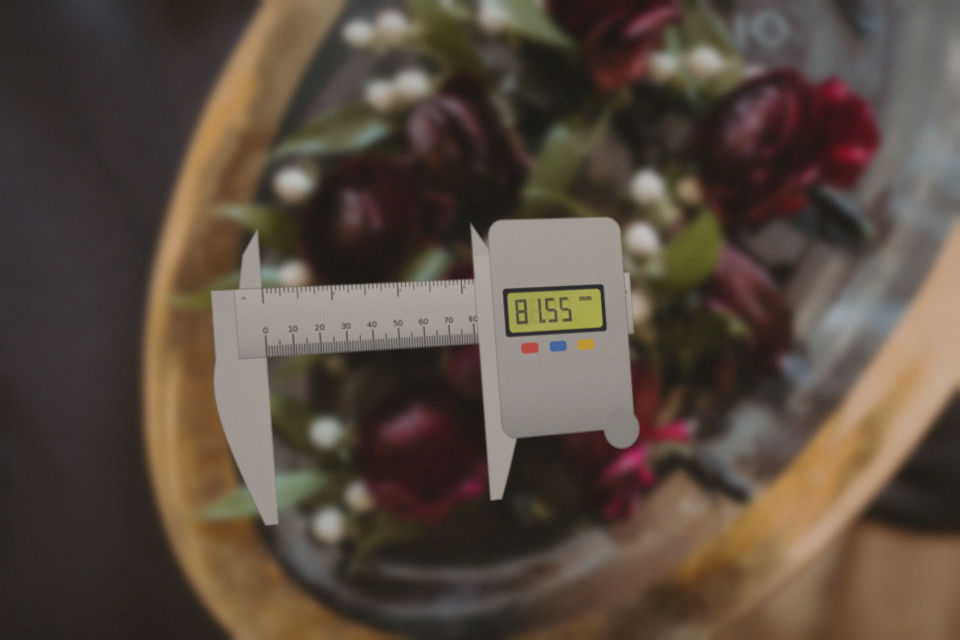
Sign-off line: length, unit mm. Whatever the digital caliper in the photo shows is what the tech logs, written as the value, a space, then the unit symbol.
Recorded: 81.55 mm
